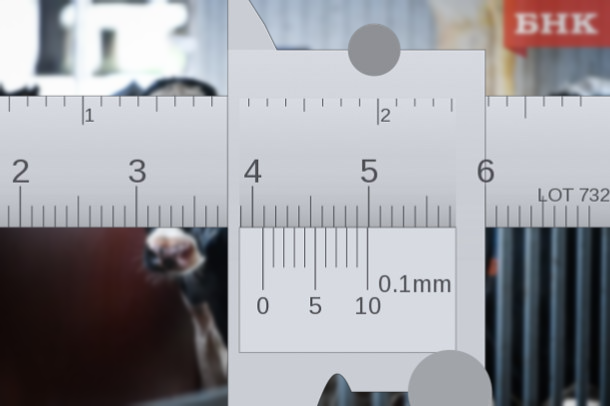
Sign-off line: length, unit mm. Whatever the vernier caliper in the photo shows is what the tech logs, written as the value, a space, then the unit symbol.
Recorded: 40.9 mm
